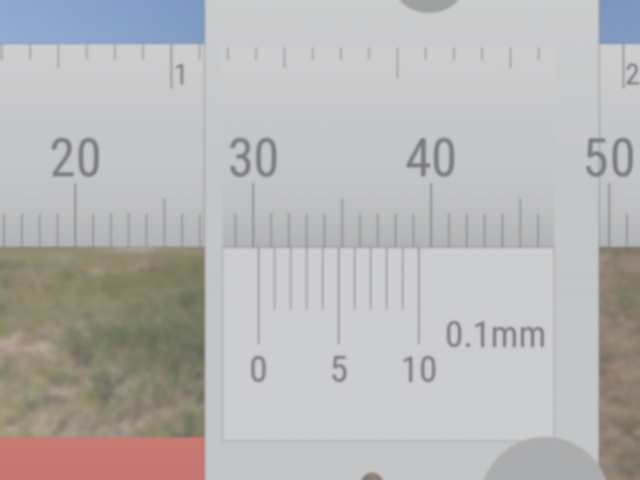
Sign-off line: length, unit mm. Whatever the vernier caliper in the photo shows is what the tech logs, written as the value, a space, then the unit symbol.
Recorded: 30.3 mm
